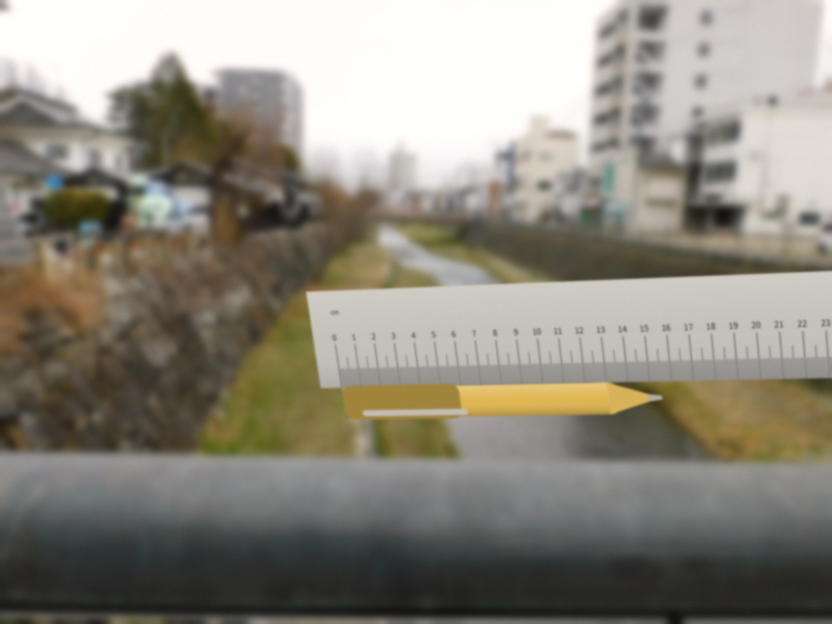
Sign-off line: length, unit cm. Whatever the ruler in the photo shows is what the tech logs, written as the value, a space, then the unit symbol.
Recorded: 15.5 cm
